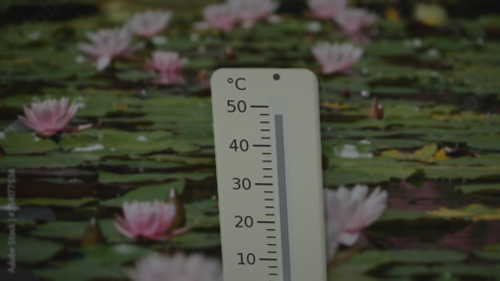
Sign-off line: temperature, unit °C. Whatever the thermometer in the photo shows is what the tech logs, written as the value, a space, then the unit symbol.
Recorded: 48 °C
